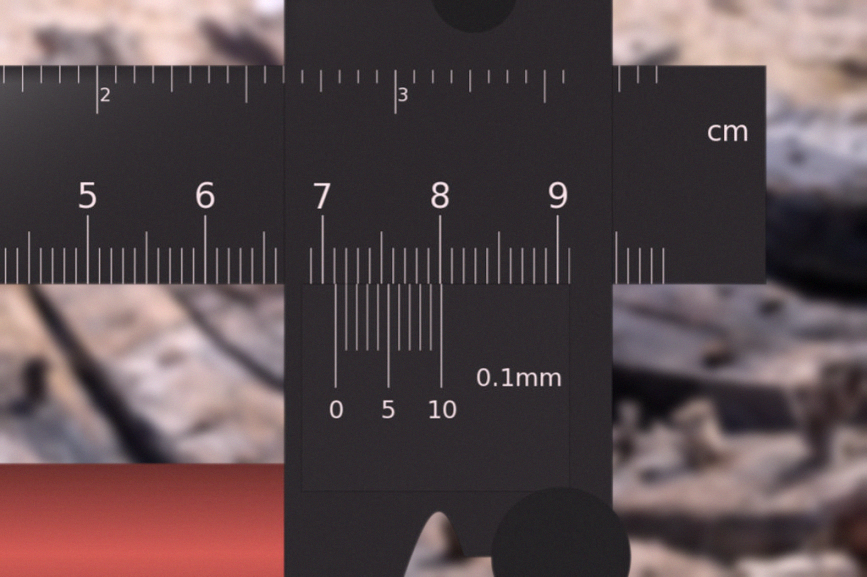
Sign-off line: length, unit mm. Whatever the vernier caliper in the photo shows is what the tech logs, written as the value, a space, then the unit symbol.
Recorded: 71.1 mm
